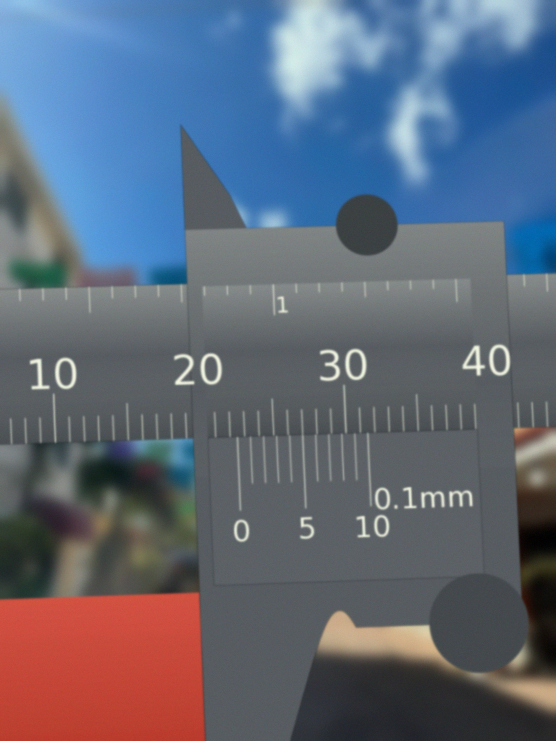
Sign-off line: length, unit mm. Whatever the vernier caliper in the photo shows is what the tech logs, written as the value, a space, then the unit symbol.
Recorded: 22.5 mm
